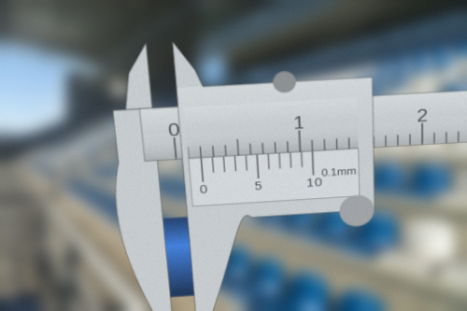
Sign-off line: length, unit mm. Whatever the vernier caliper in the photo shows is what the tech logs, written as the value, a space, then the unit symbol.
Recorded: 2.0 mm
